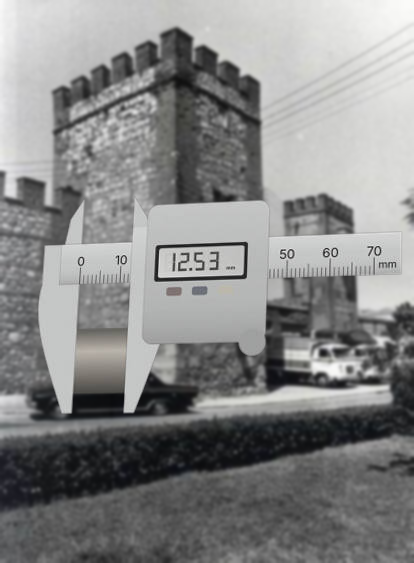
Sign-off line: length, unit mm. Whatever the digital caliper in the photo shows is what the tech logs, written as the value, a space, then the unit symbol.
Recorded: 12.53 mm
